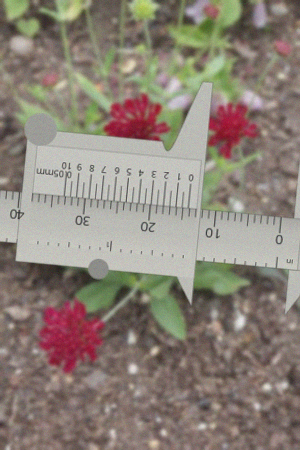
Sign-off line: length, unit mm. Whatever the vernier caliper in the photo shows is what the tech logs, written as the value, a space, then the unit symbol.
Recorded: 14.2 mm
